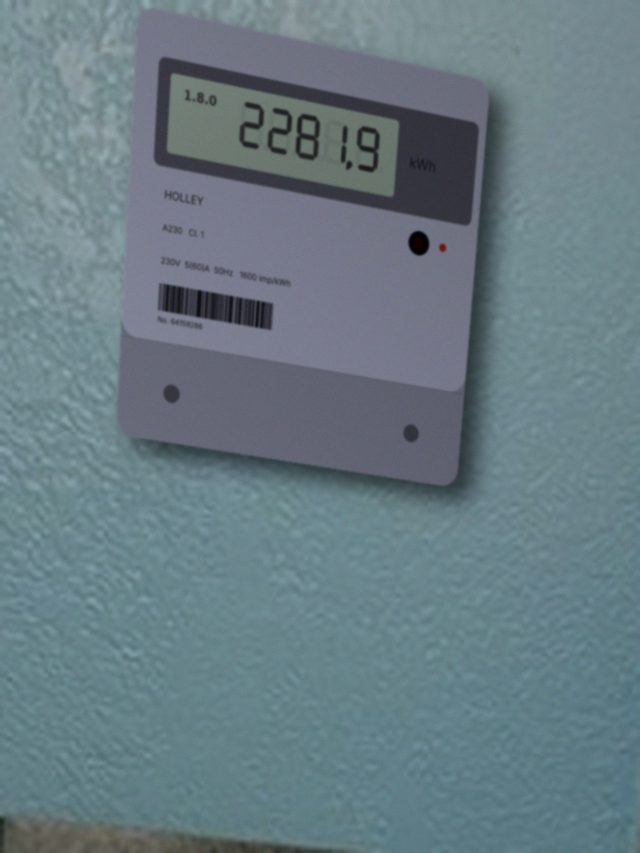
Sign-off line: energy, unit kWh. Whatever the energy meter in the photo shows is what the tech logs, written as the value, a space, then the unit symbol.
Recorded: 2281.9 kWh
